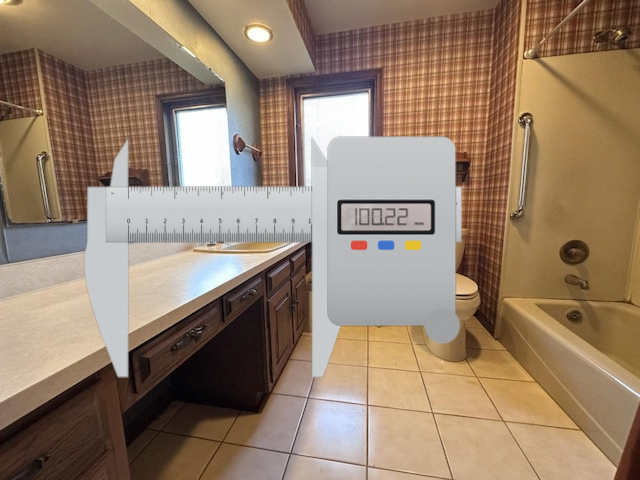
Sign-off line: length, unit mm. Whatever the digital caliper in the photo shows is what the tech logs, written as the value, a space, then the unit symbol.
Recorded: 100.22 mm
